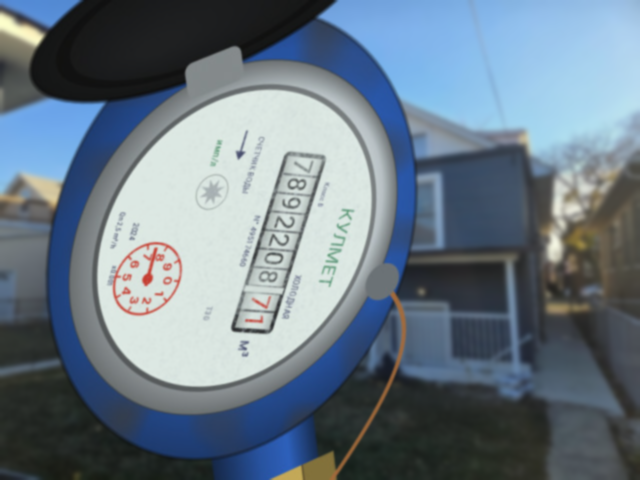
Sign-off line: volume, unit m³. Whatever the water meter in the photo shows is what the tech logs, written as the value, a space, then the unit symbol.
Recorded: 7892208.717 m³
